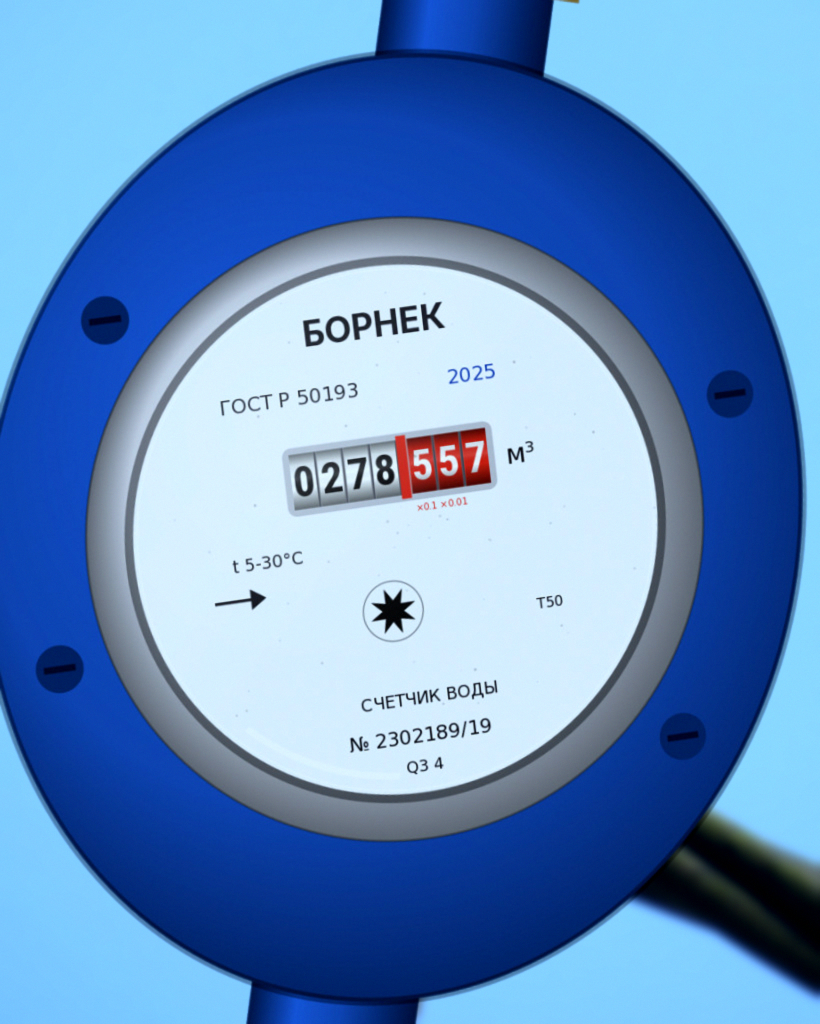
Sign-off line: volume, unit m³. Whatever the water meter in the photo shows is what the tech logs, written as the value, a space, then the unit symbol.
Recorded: 278.557 m³
